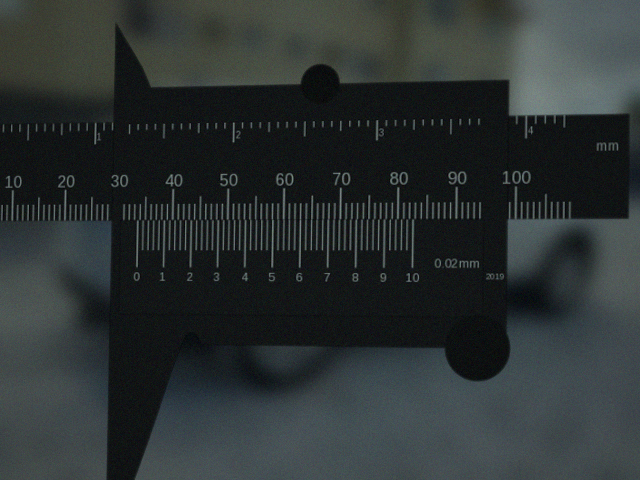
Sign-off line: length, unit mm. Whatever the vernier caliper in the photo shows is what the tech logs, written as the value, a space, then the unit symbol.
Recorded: 33.6 mm
